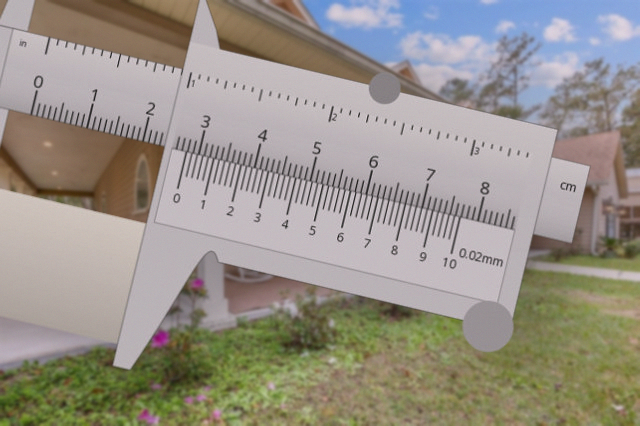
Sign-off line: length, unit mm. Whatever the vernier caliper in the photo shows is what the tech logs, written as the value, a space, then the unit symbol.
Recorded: 27.8 mm
